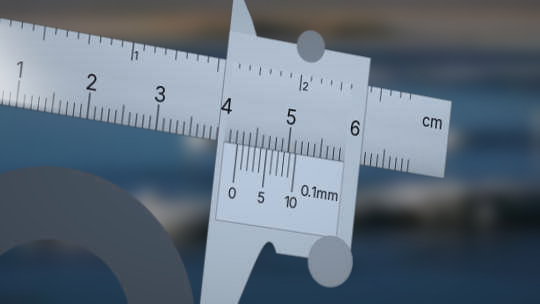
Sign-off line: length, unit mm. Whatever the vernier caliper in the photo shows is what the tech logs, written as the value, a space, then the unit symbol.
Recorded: 42.2 mm
